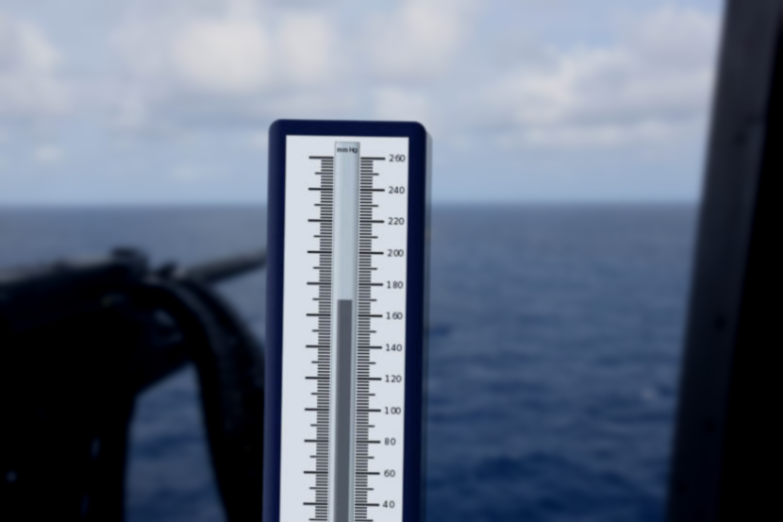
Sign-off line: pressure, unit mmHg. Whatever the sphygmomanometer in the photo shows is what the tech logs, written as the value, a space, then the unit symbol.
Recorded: 170 mmHg
